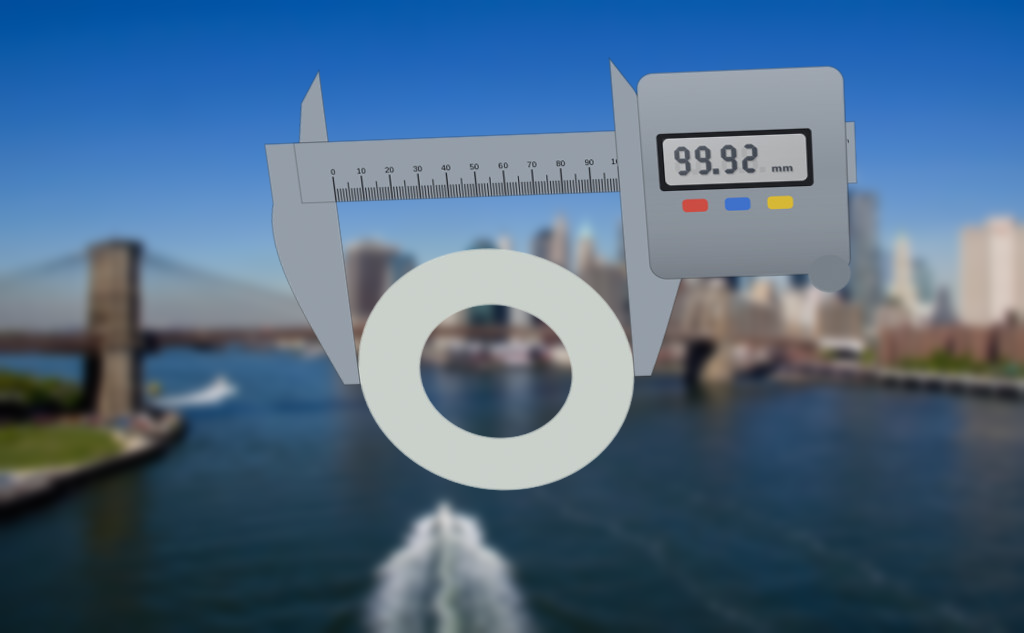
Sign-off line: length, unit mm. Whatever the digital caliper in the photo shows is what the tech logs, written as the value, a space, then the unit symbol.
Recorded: 99.92 mm
